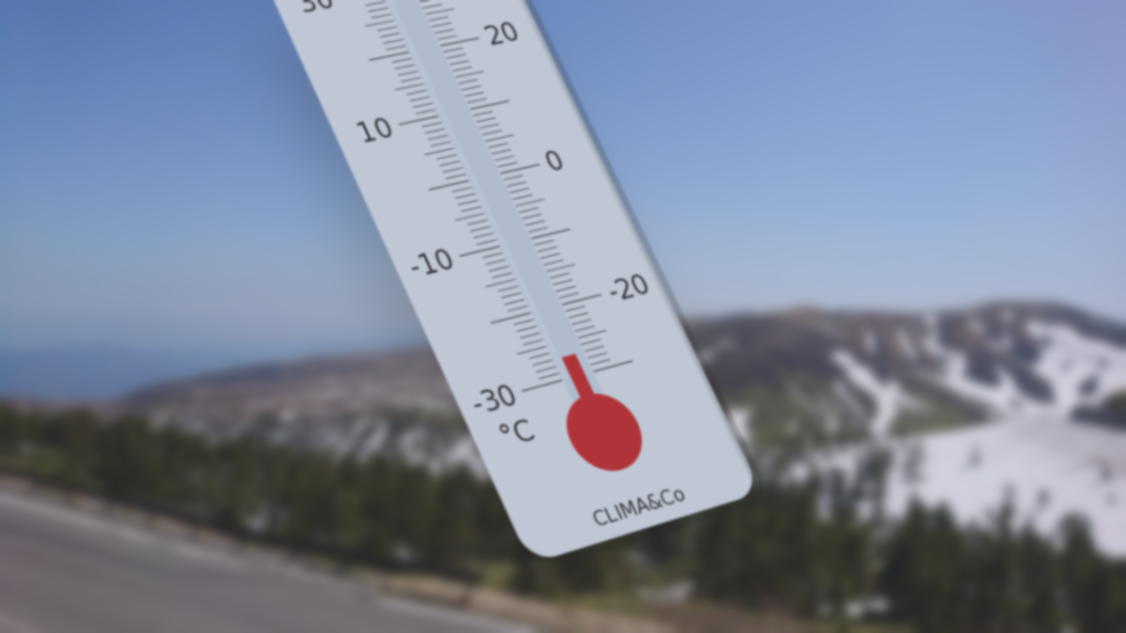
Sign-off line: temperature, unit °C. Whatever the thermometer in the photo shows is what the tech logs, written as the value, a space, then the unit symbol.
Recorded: -27 °C
